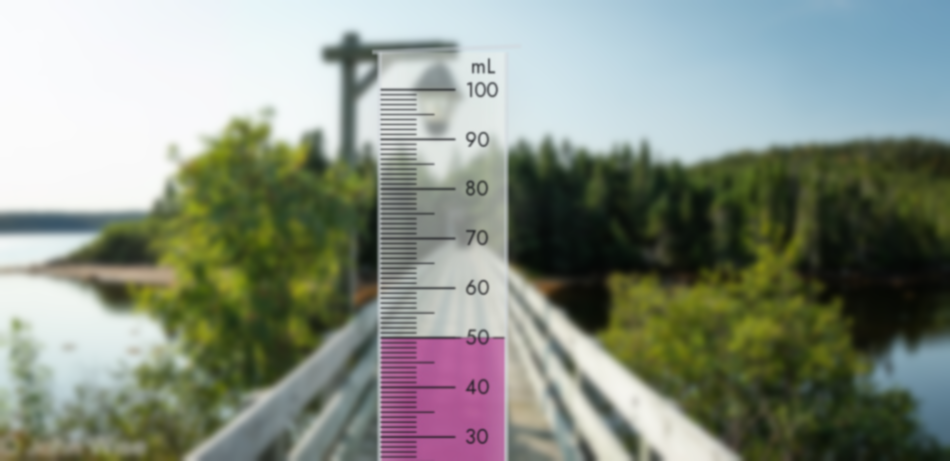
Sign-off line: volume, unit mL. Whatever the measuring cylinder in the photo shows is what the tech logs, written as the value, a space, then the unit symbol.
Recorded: 50 mL
